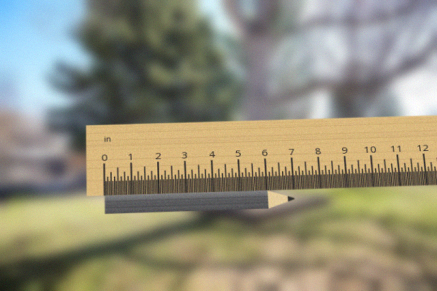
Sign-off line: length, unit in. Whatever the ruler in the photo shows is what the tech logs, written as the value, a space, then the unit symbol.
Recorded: 7 in
